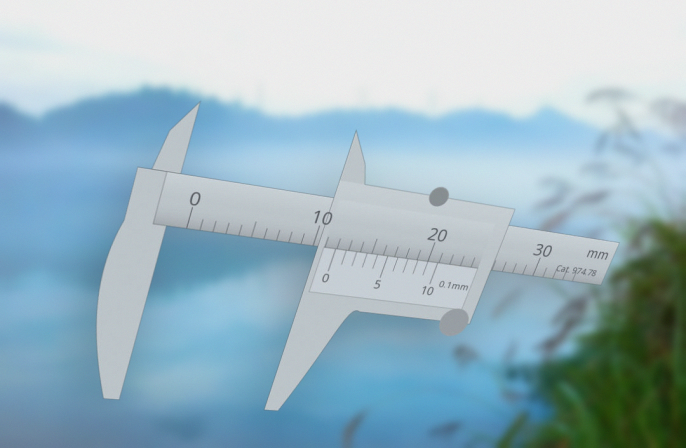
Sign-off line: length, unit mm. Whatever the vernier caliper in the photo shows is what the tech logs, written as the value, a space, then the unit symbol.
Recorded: 11.9 mm
